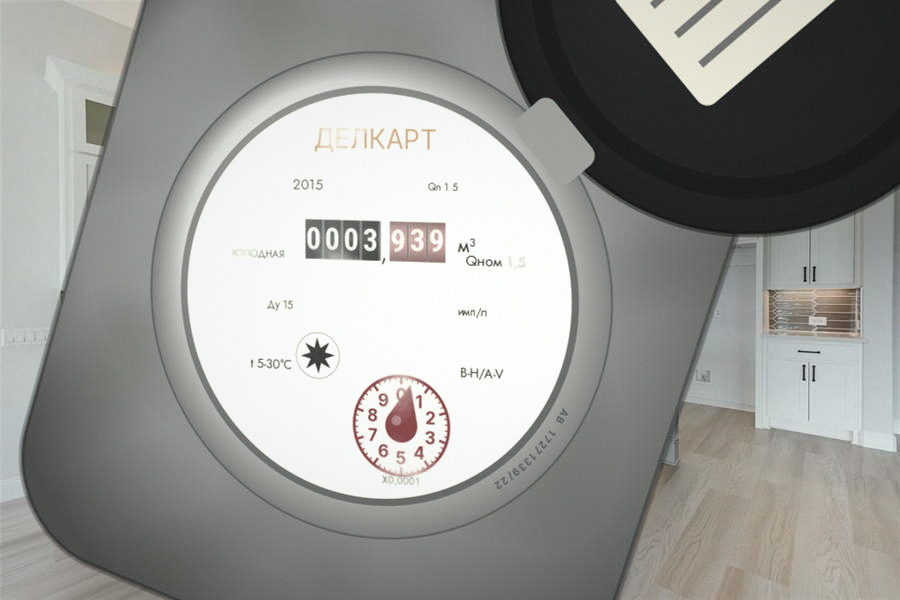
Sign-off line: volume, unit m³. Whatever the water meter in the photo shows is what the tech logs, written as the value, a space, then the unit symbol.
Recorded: 3.9390 m³
